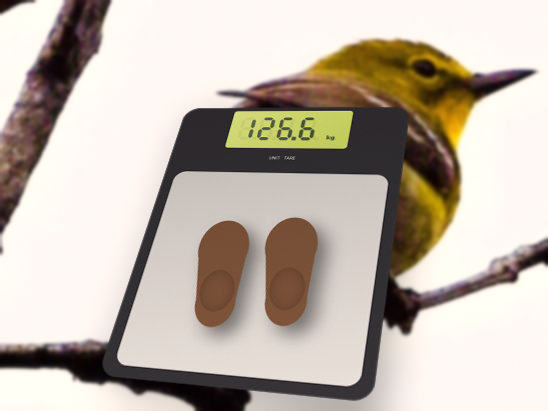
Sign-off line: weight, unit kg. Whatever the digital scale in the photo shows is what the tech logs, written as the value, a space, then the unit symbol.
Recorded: 126.6 kg
